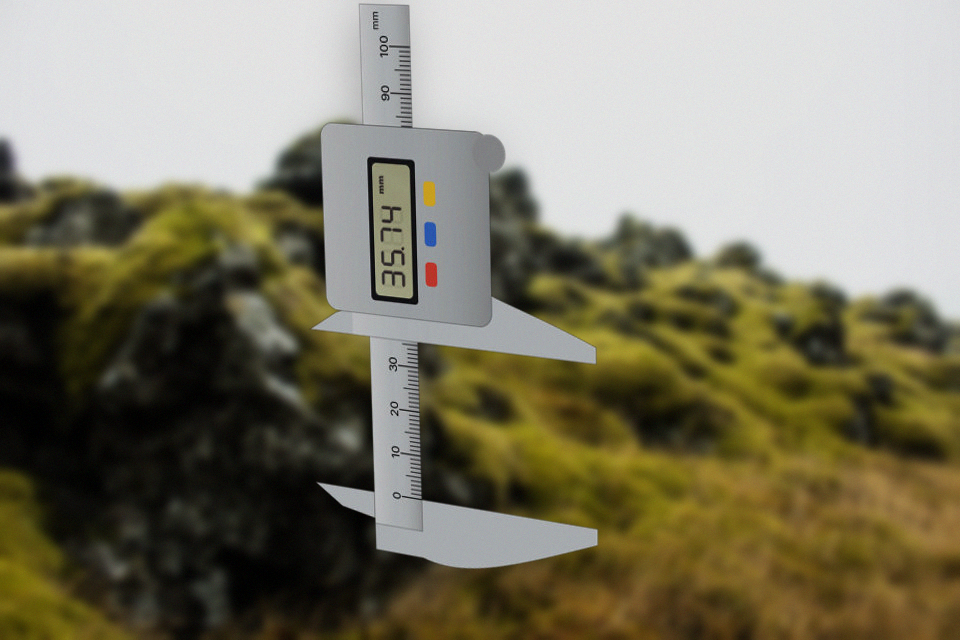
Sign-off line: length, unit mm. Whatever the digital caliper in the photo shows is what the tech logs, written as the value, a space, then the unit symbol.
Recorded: 35.74 mm
